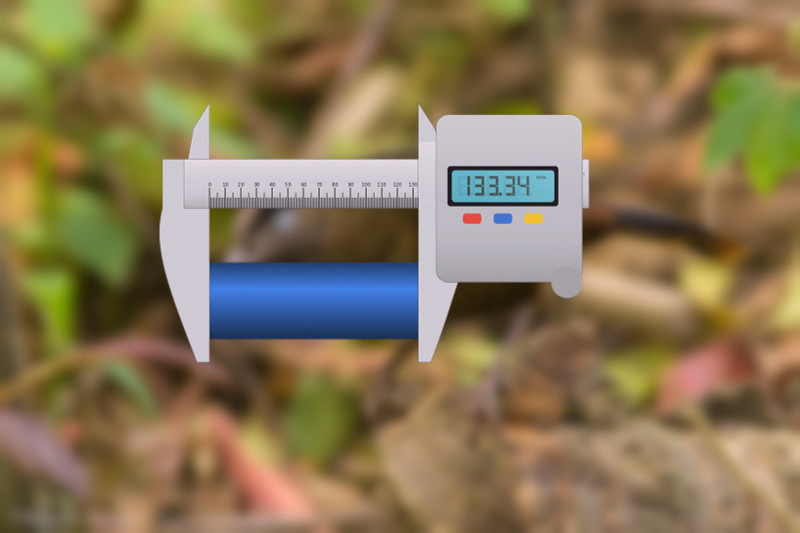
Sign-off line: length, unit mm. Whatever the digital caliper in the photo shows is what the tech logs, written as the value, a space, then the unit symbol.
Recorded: 133.34 mm
